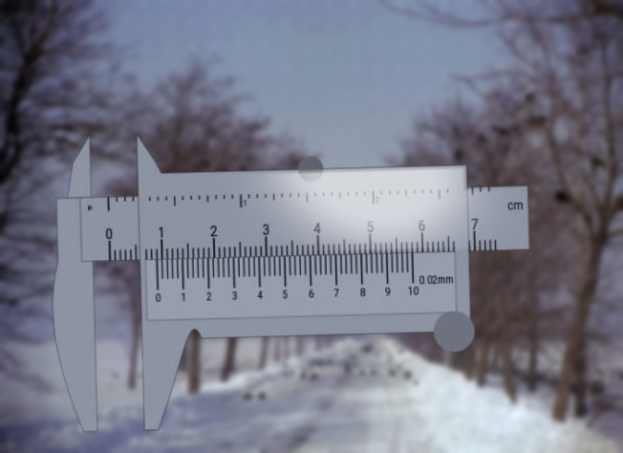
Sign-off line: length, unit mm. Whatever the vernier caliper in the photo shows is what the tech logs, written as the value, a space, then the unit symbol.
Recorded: 9.0 mm
